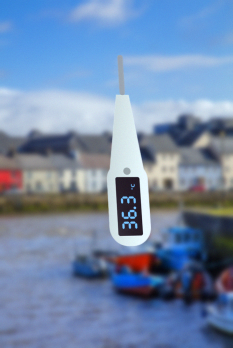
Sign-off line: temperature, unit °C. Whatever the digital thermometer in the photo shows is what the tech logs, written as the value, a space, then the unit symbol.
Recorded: 36.3 °C
